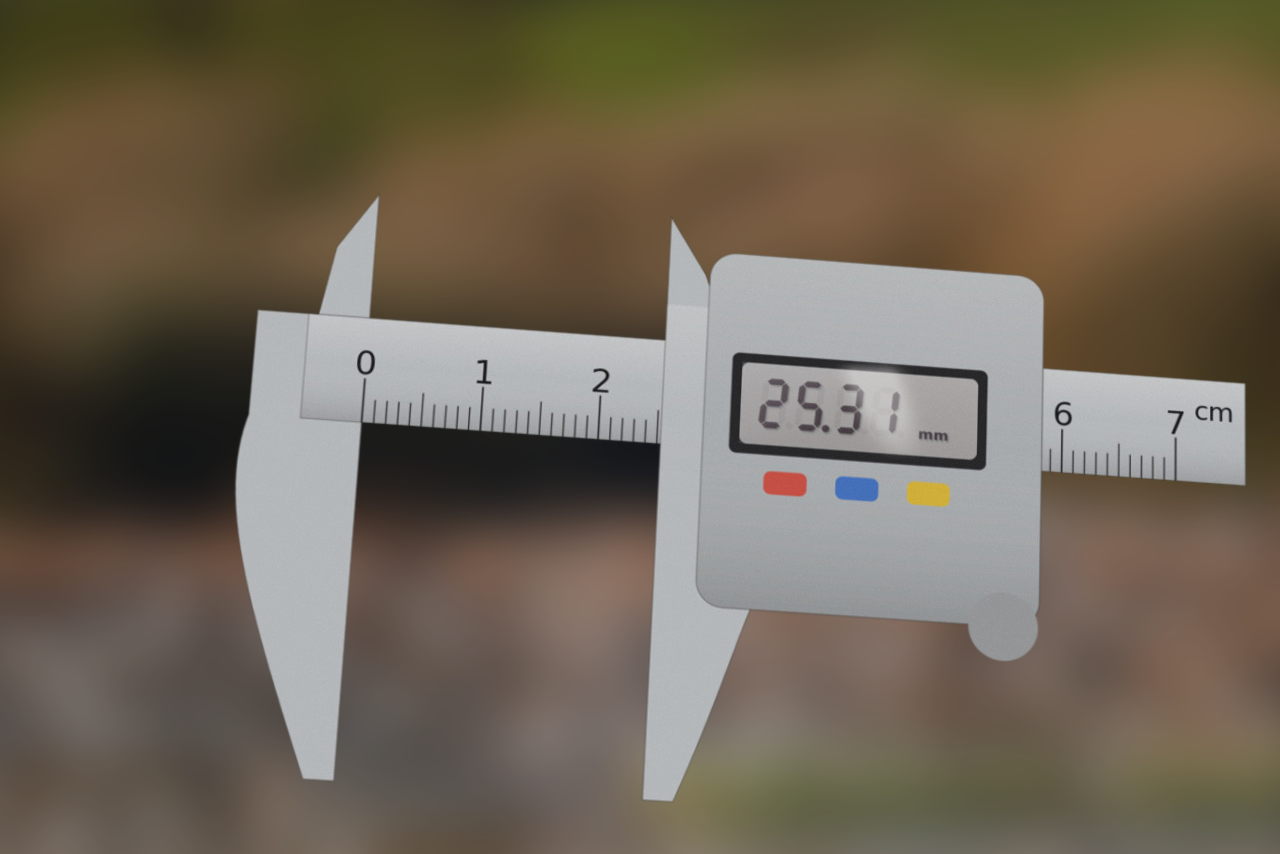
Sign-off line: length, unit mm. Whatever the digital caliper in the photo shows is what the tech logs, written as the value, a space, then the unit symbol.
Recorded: 25.31 mm
